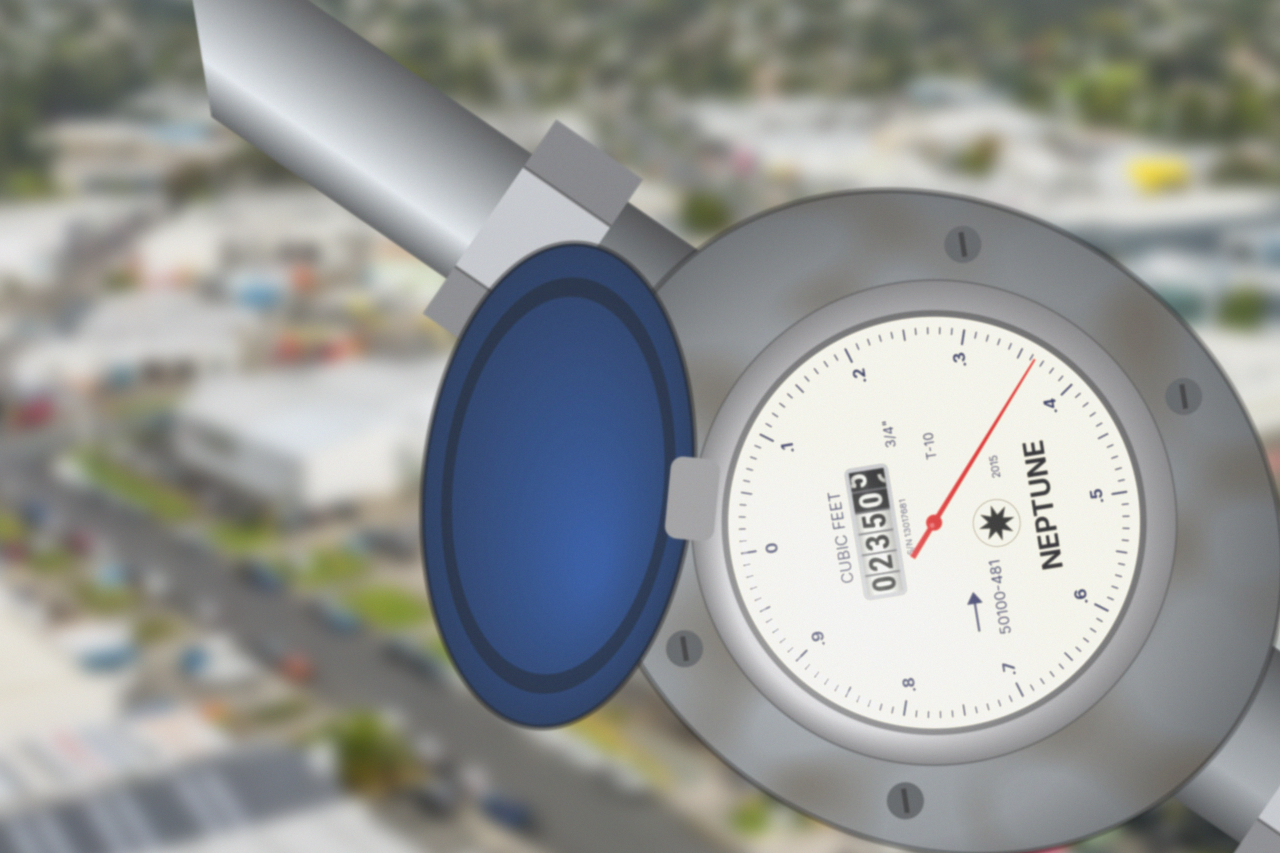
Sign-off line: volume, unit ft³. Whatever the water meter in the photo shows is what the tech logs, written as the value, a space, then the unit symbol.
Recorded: 23505.36 ft³
